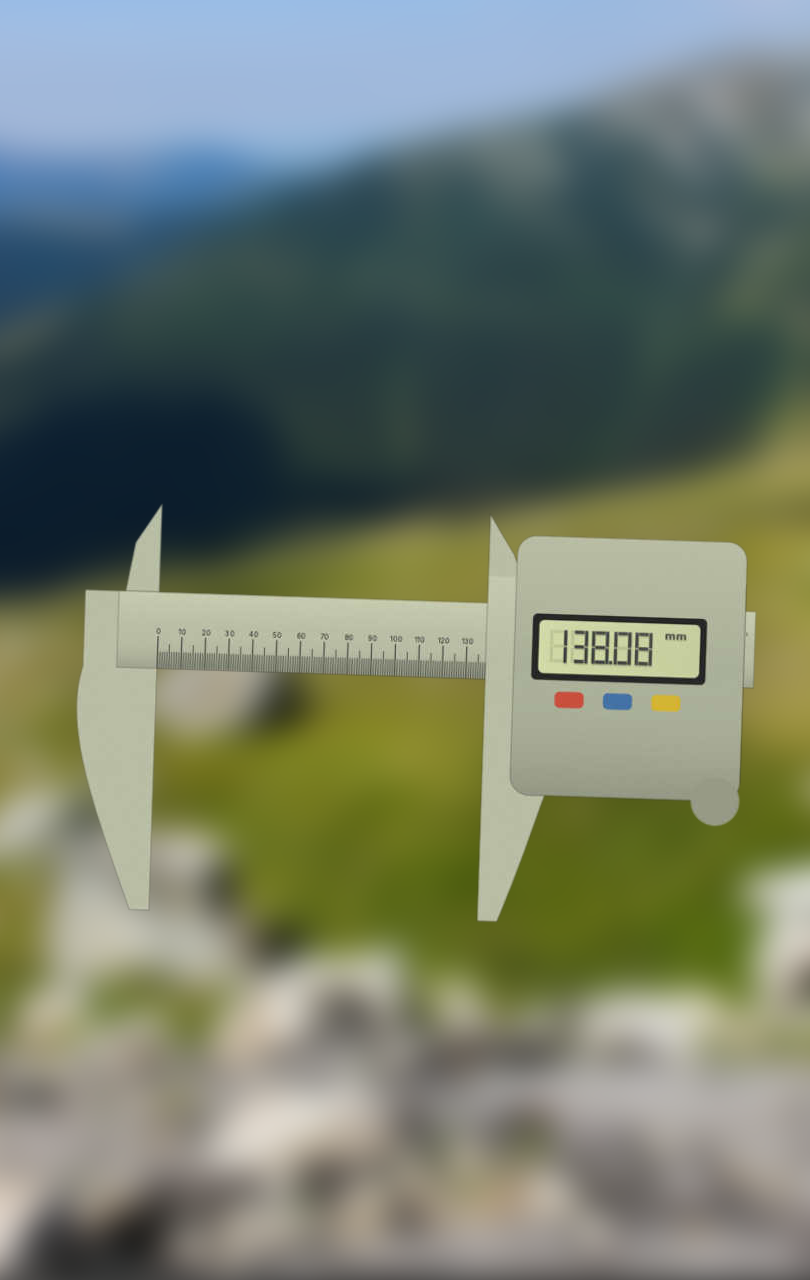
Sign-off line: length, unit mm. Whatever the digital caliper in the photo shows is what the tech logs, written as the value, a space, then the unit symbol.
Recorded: 138.08 mm
